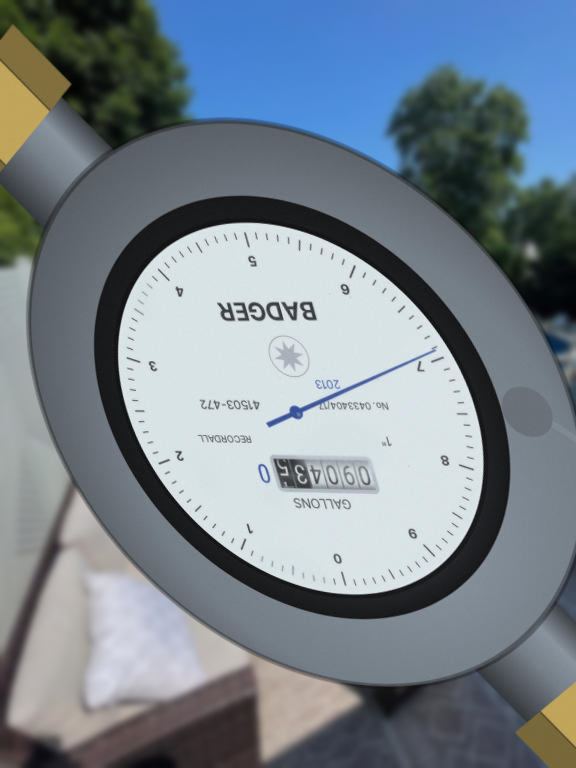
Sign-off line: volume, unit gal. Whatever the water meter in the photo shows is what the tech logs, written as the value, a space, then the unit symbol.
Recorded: 904346.9 gal
